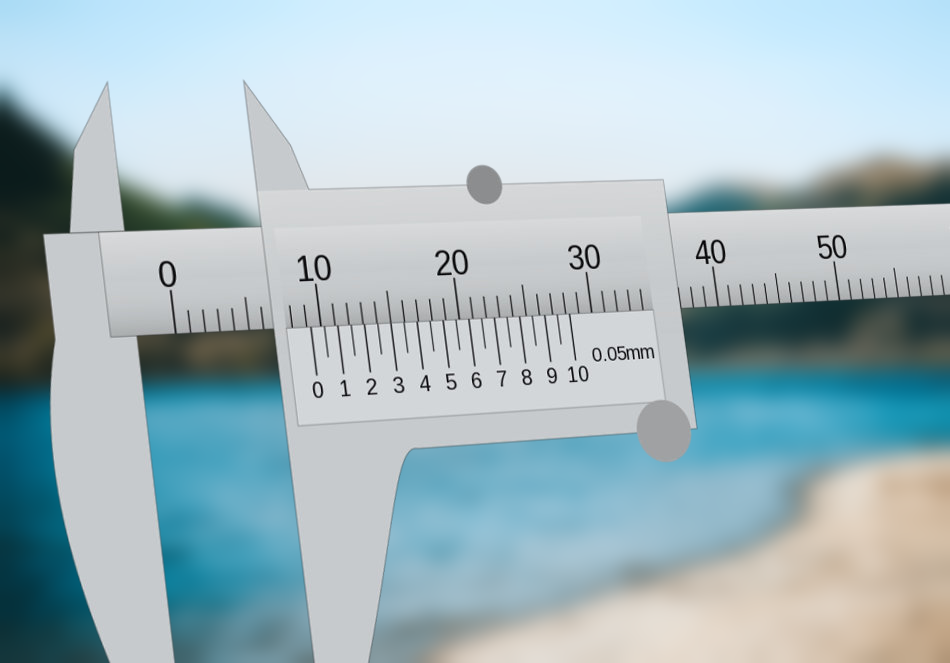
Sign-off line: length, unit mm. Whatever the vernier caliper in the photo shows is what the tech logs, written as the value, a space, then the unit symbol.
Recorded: 9.3 mm
